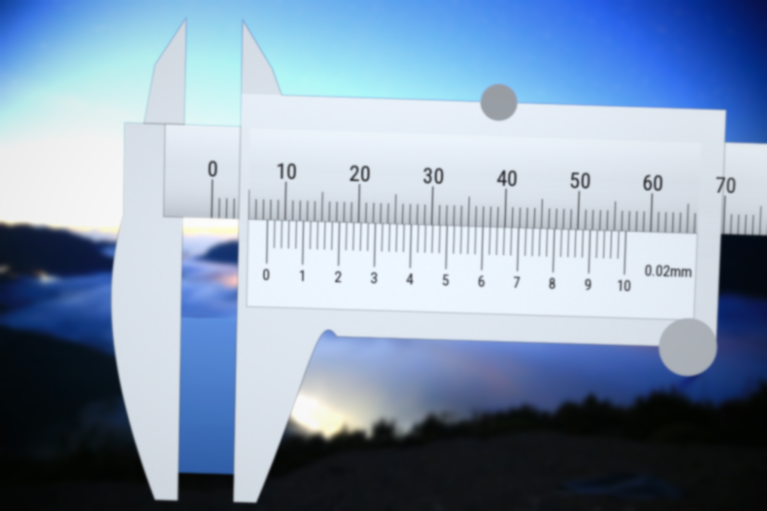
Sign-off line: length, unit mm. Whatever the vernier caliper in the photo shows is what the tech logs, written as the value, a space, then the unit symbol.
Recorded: 7.6 mm
